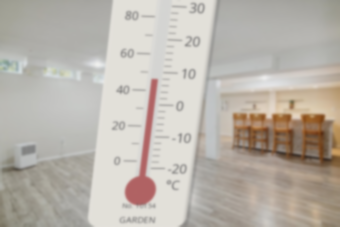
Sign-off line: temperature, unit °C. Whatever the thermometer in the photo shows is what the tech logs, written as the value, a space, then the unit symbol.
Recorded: 8 °C
